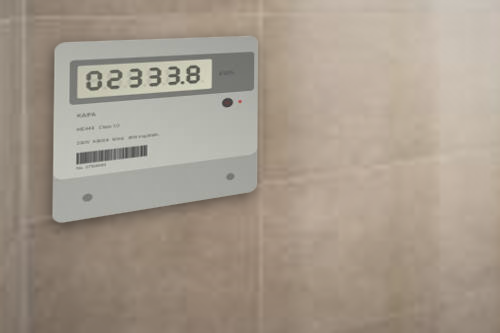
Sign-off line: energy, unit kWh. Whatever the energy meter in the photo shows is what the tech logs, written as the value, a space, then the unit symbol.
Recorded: 2333.8 kWh
